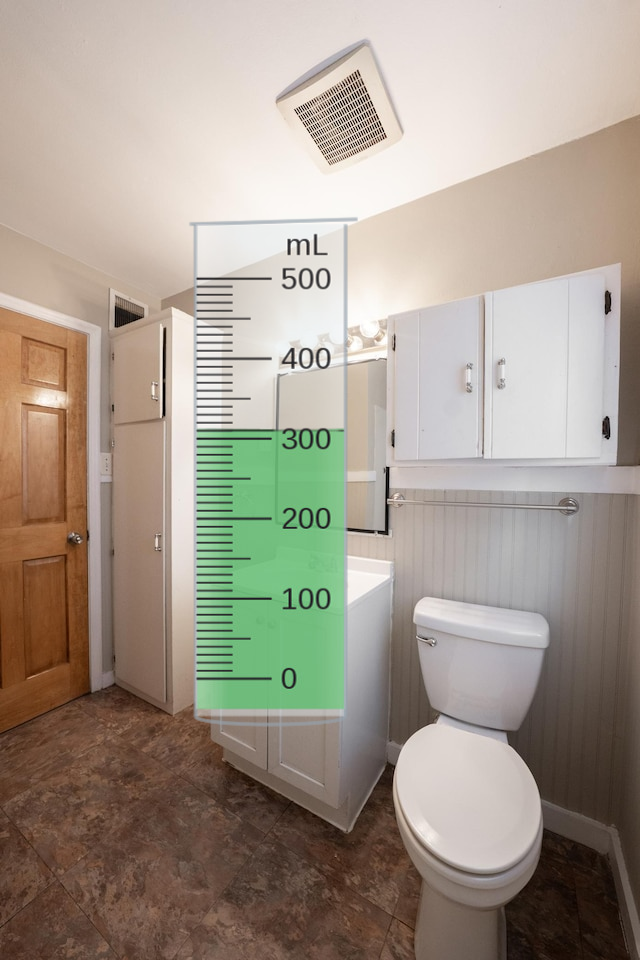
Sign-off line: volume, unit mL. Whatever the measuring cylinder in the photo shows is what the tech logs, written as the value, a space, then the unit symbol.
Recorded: 310 mL
